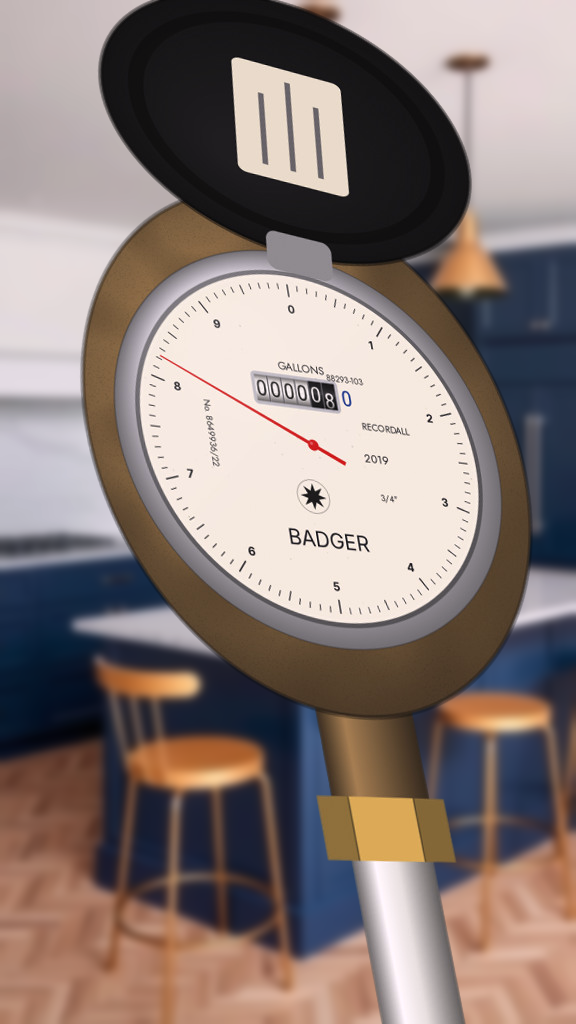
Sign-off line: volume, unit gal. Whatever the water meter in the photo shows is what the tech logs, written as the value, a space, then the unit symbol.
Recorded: 78.2 gal
